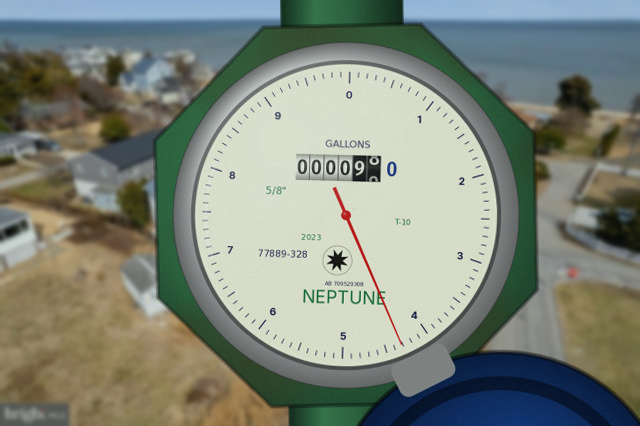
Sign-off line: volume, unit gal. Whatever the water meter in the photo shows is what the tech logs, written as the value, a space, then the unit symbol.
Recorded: 984.3 gal
